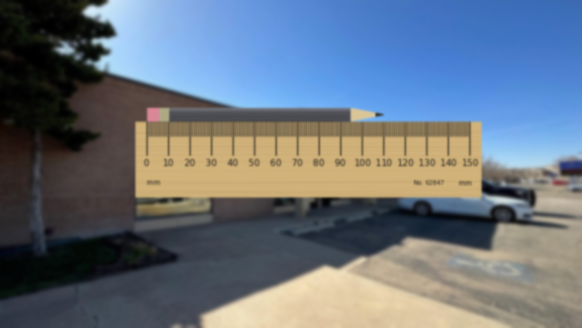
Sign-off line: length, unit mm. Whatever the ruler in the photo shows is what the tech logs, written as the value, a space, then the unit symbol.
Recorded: 110 mm
